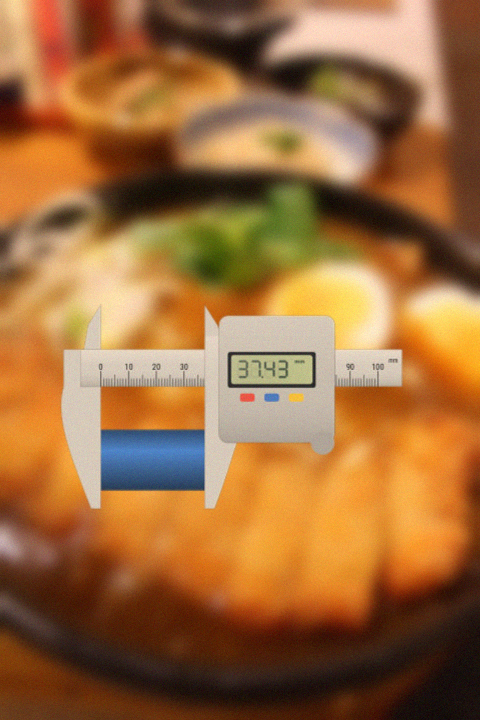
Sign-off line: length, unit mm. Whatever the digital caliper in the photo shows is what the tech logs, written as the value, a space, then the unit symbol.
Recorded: 37.43 mm
